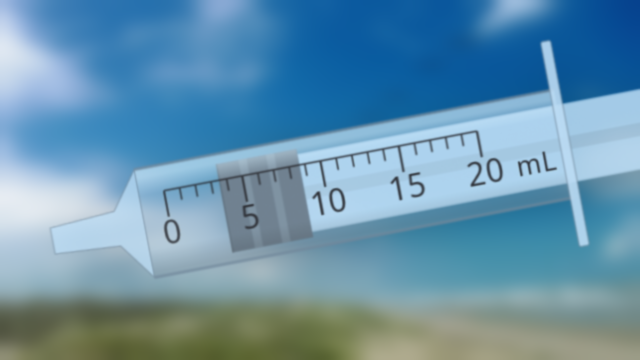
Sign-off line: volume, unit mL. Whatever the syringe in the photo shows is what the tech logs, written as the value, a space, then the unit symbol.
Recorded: 3.5 mL
